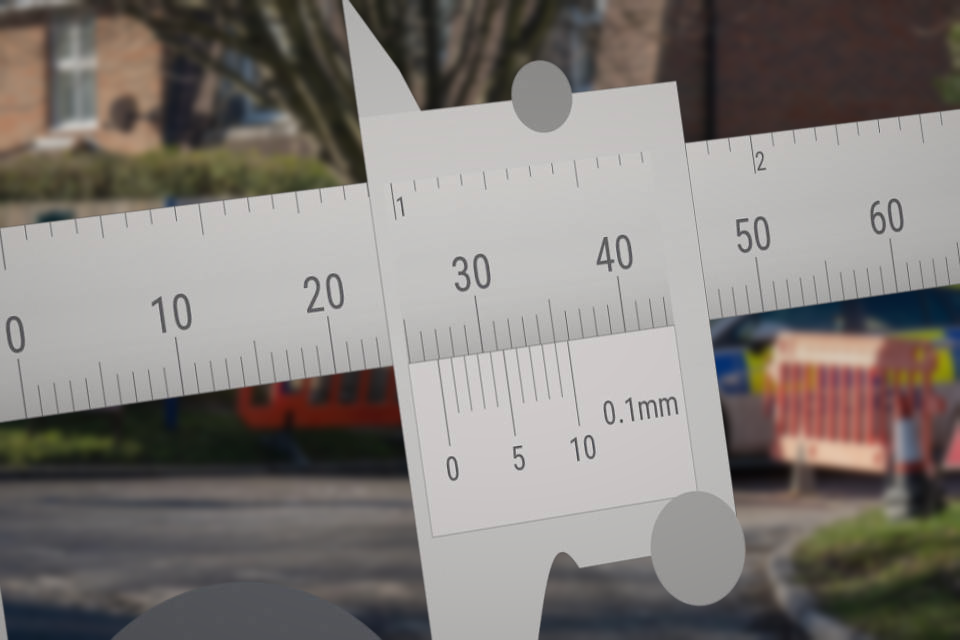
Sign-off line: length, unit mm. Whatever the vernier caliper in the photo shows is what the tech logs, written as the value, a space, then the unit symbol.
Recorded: 26.9 mm
